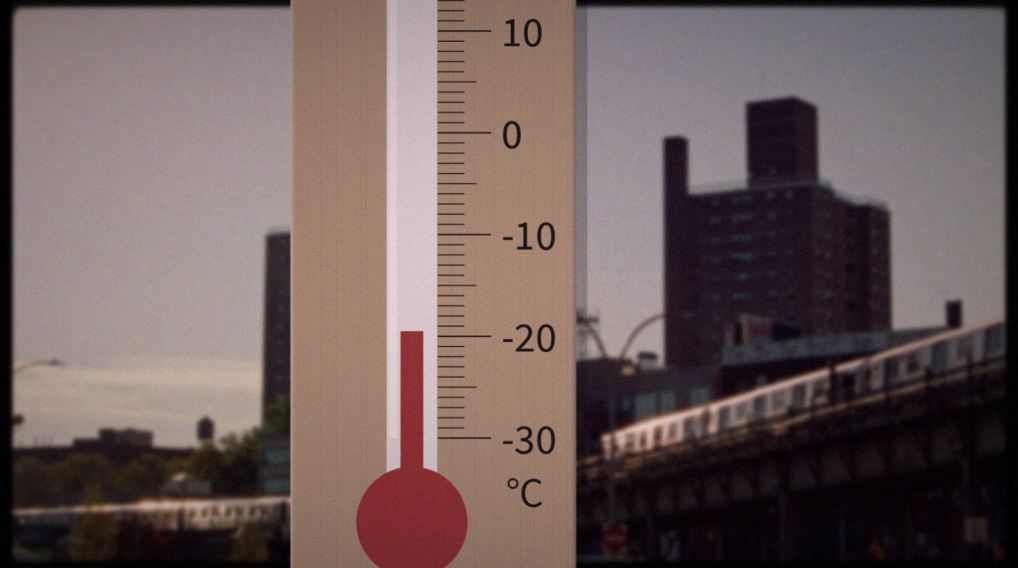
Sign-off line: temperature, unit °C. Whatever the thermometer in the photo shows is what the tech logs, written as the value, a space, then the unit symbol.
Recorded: -19.5 °C
